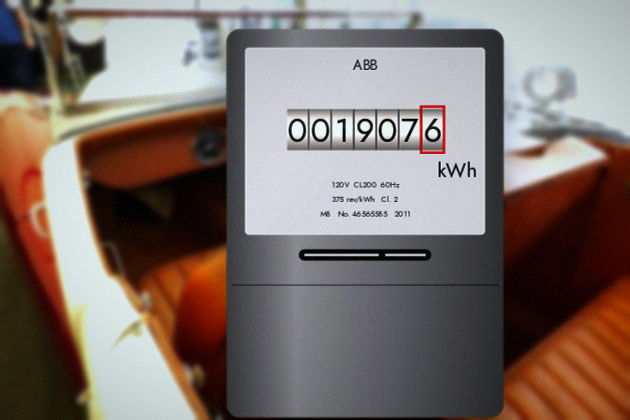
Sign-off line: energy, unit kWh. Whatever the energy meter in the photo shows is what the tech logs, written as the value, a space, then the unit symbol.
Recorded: 1907.6 kWh
